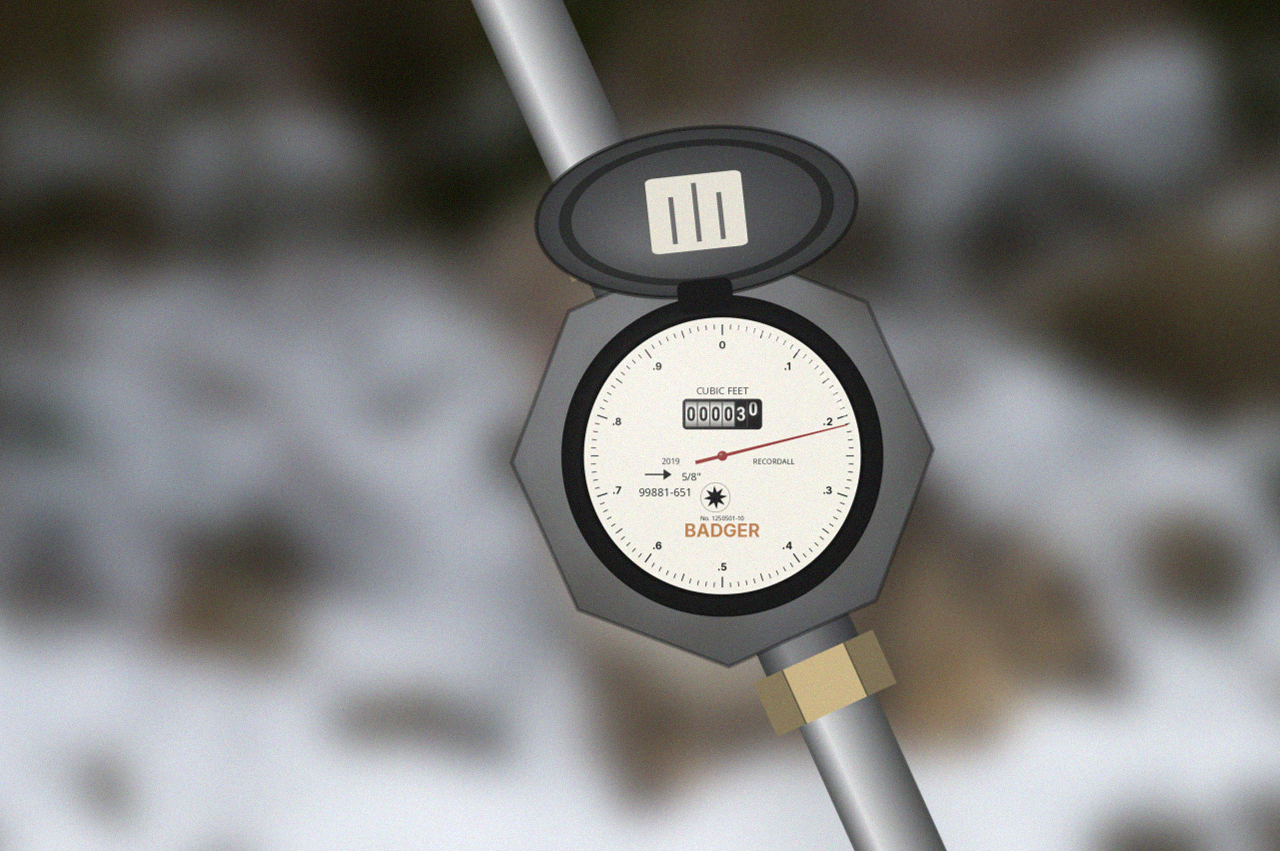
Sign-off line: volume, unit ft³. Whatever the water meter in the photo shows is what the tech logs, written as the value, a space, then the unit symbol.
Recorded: 30.21 ft³
